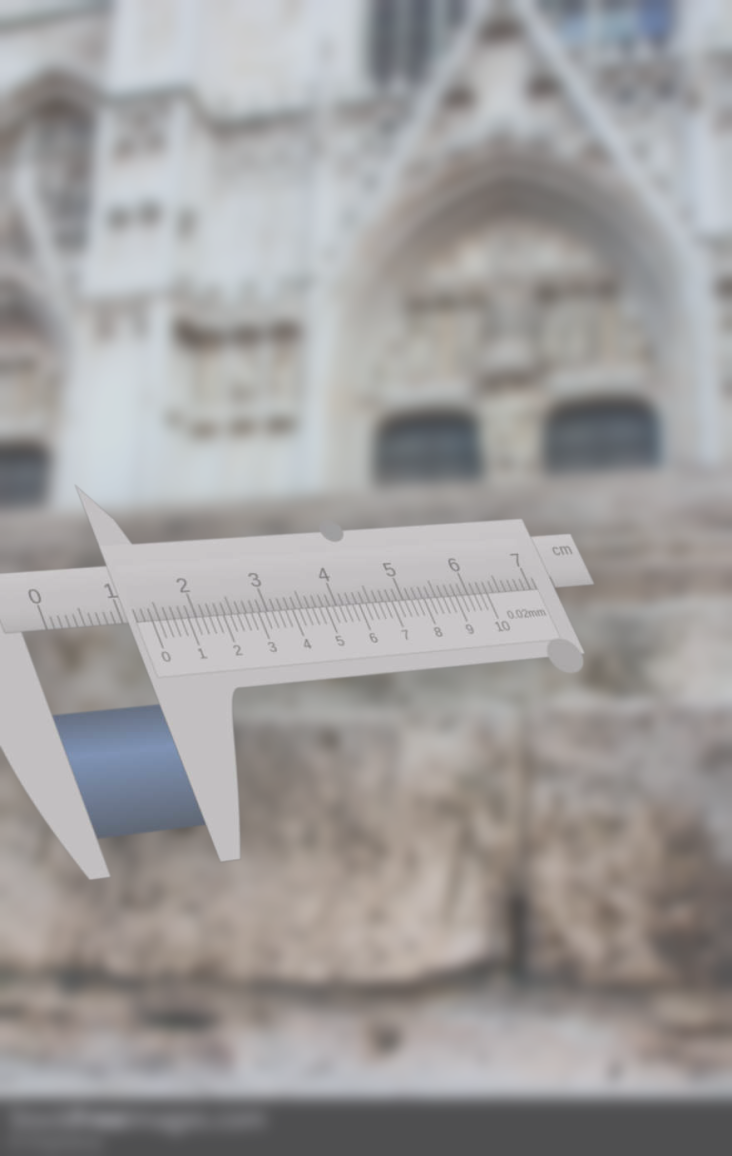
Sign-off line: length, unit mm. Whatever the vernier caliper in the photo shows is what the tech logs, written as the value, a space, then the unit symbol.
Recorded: 14.0 mm
